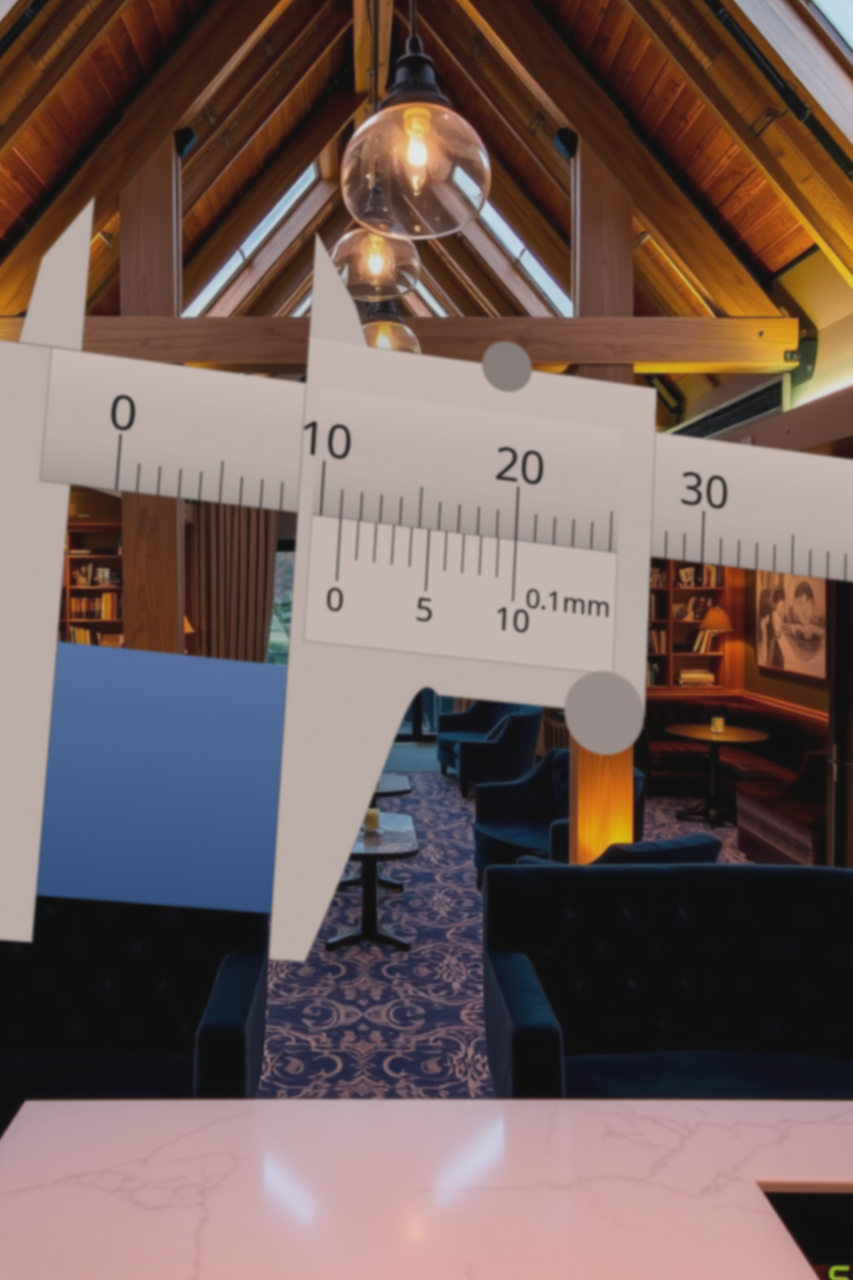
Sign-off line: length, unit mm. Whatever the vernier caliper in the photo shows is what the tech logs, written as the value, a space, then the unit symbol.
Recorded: 11.0 mm
